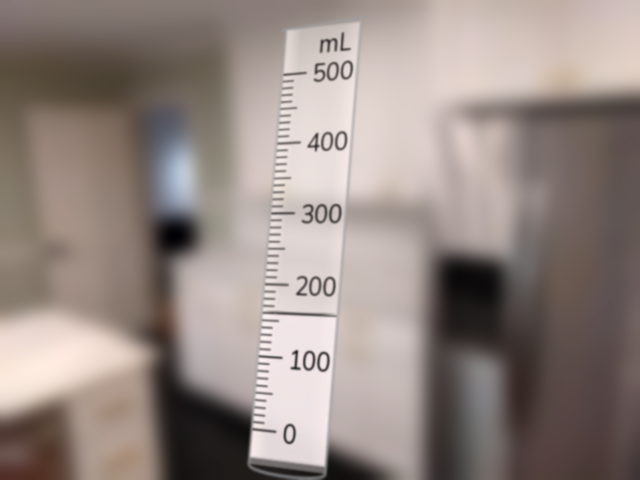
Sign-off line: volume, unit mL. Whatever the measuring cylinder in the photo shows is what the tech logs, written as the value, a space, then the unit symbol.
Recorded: 160 mL
